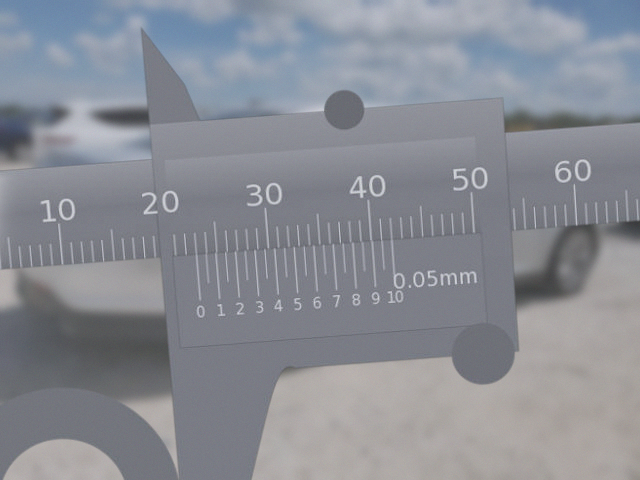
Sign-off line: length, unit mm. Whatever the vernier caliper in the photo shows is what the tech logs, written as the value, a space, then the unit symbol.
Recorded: 23.0 mm
